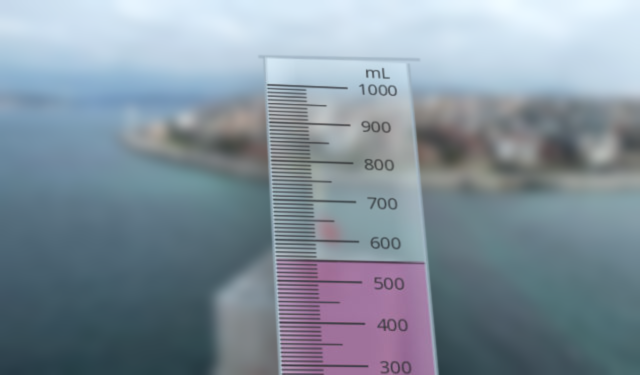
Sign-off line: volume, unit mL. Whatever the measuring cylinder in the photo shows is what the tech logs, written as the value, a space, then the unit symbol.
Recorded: 550 mL
